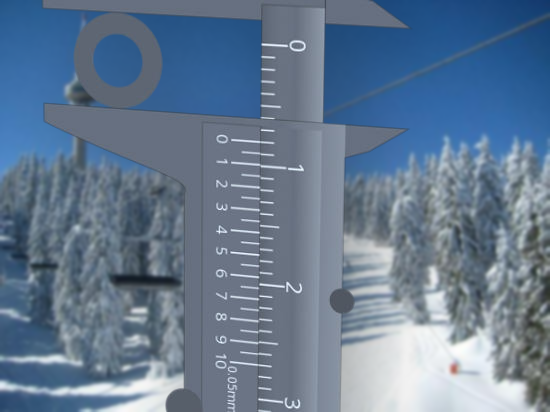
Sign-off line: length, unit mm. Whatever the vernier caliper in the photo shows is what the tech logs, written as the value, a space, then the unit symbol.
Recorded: 8.0 mm
